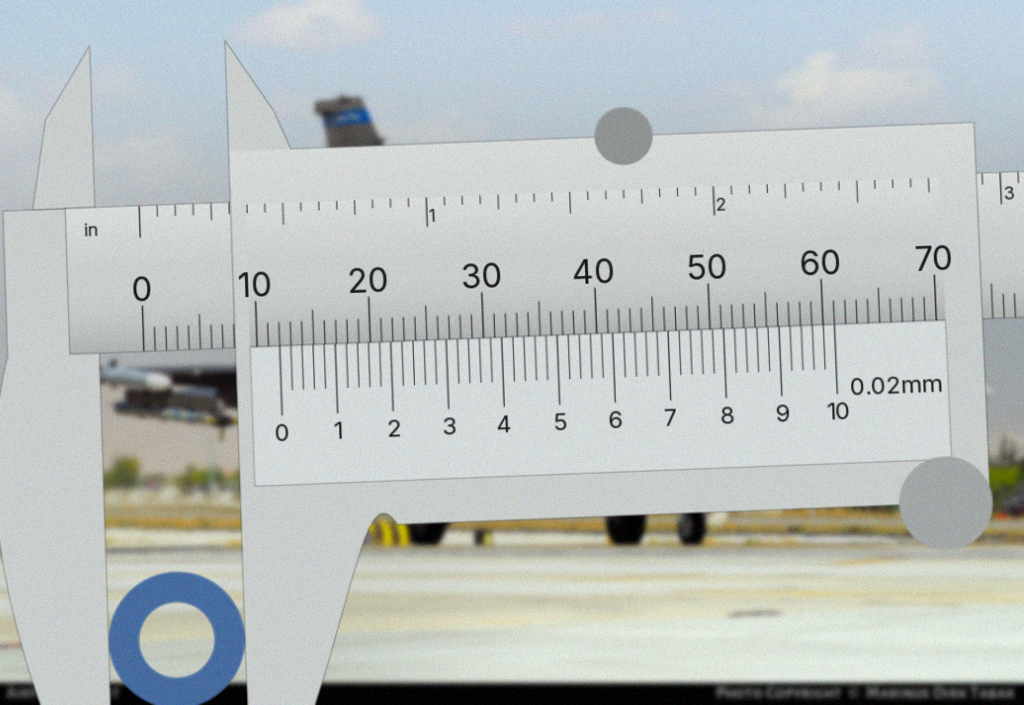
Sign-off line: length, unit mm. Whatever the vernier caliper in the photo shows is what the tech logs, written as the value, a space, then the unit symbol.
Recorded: 12.0 mm
